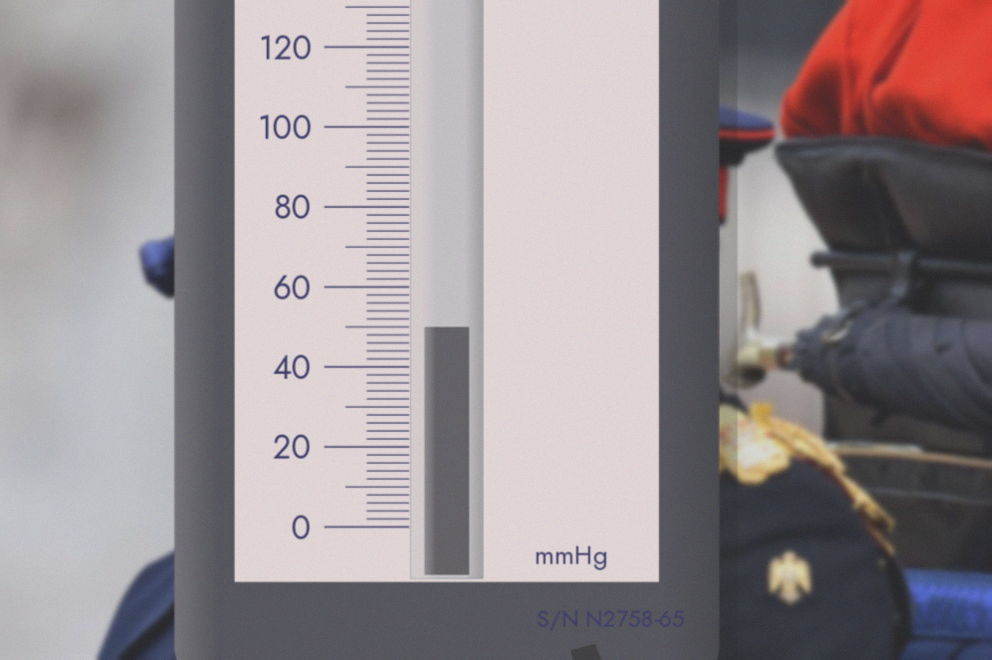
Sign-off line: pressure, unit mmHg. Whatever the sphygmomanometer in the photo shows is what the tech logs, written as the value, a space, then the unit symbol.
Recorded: 50 mmHg
